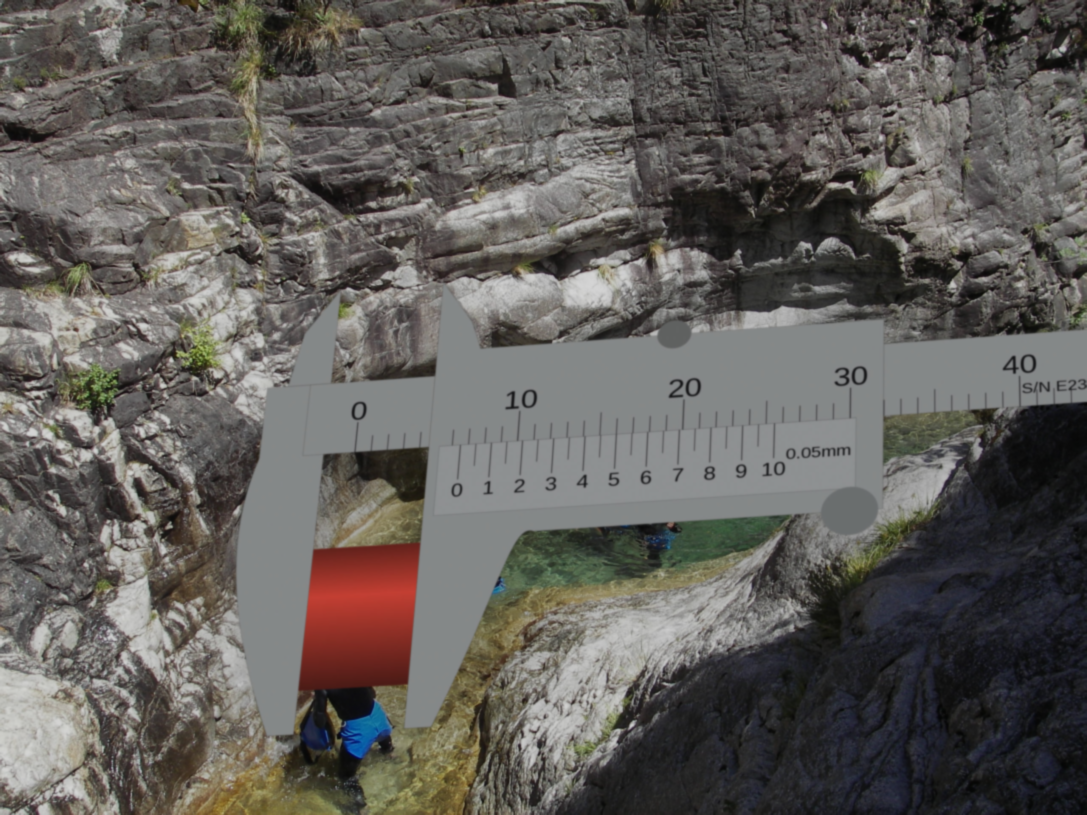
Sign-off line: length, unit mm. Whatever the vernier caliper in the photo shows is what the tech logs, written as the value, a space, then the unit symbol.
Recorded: 6.5 mm
